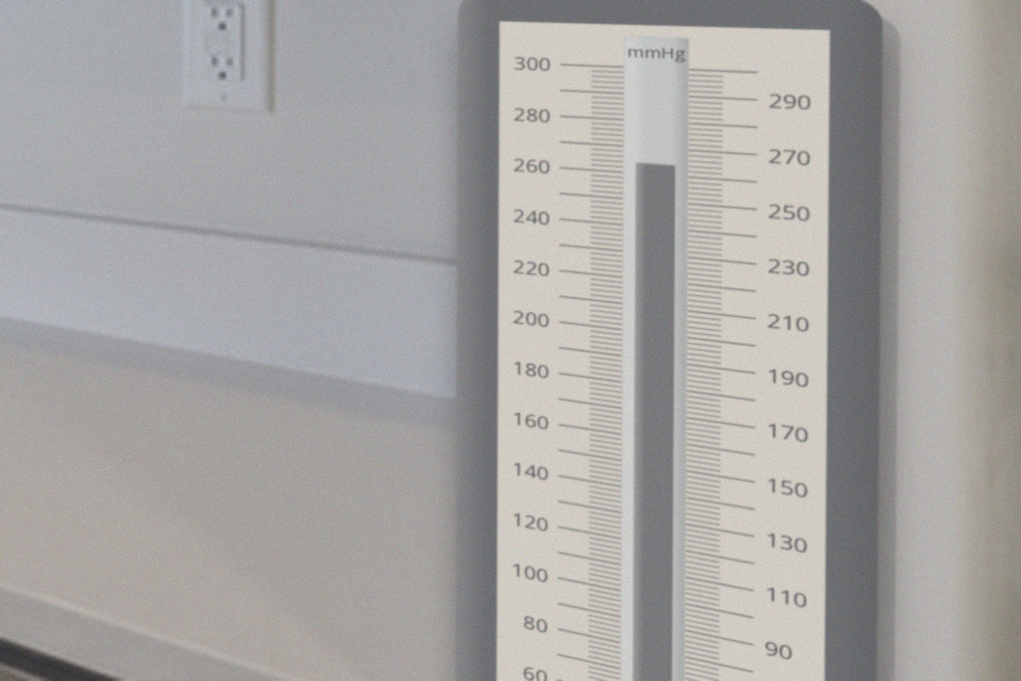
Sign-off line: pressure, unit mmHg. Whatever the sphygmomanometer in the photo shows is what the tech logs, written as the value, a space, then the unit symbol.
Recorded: 264 mmHg
